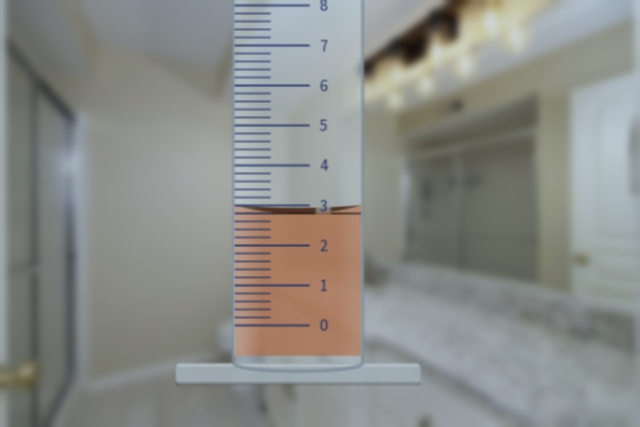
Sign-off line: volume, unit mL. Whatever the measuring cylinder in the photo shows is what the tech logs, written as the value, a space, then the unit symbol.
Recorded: 2.8 mL
